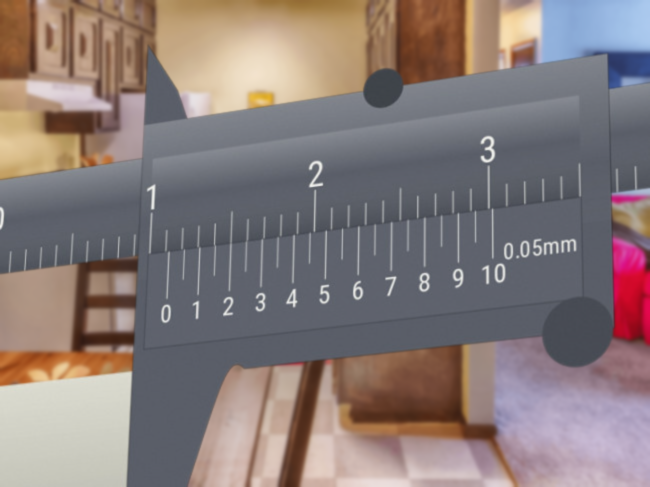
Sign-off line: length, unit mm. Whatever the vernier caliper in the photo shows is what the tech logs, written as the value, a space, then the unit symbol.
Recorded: 11.2 mm
